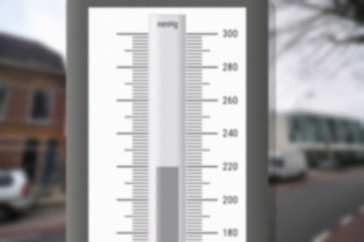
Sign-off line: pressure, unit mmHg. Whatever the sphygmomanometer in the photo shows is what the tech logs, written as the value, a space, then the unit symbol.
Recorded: 220 mmHg
